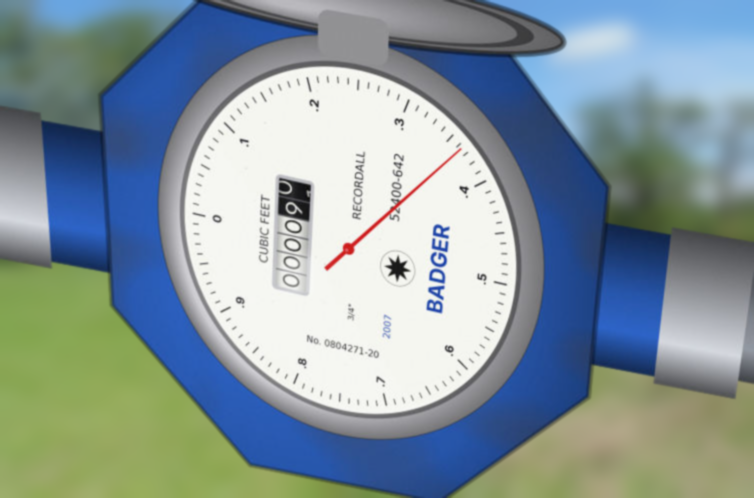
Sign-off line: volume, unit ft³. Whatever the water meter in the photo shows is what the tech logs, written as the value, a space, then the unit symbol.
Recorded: 90.36 ft³
